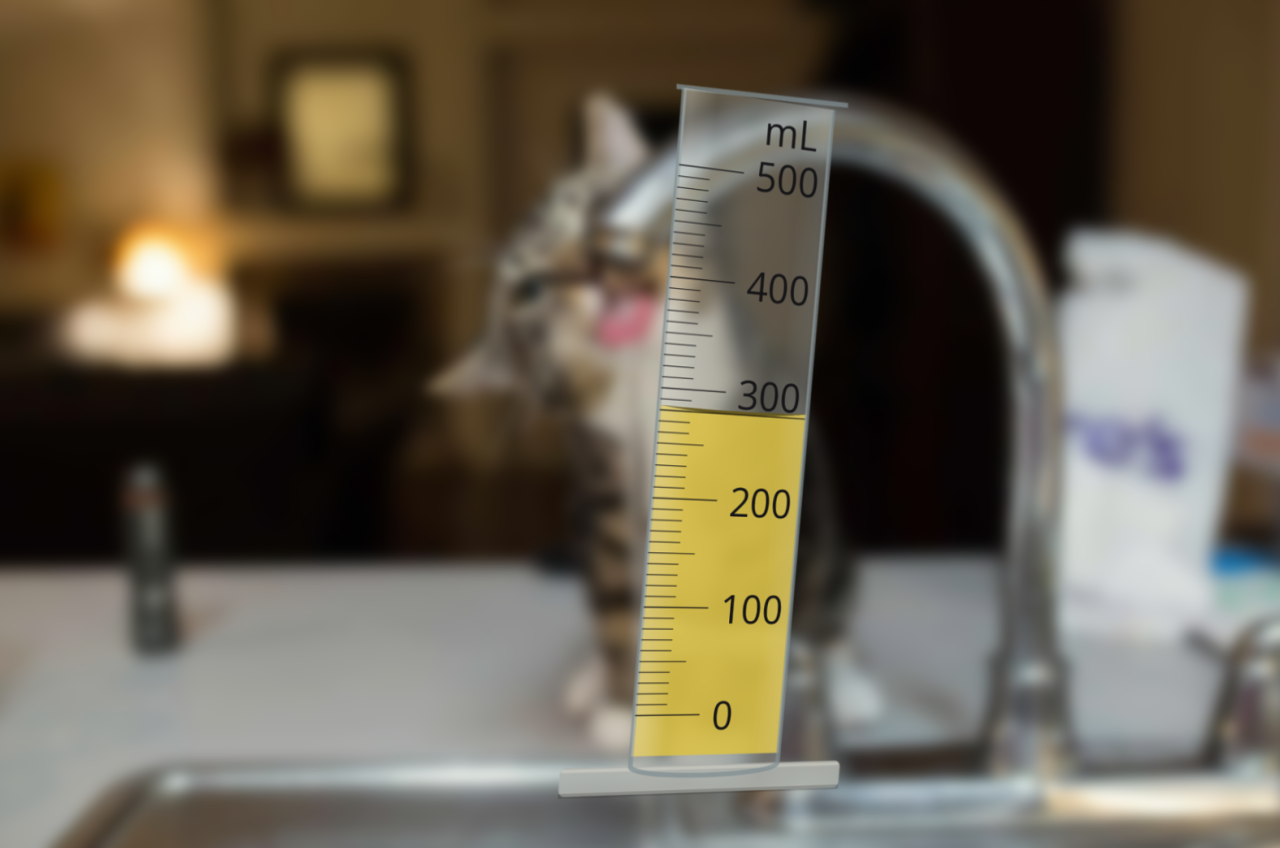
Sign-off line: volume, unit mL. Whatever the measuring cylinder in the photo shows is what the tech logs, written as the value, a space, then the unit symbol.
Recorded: 280 mL
